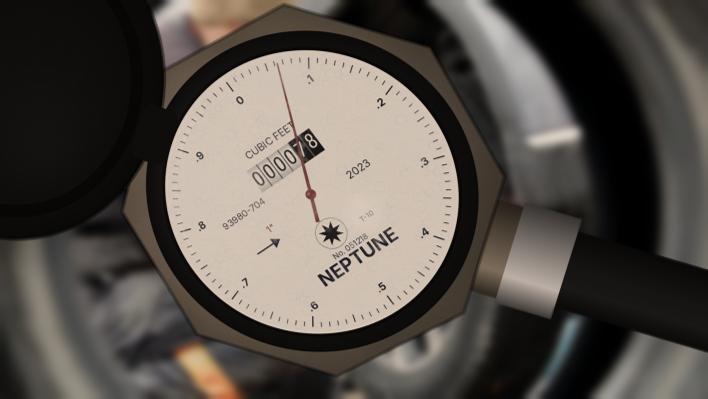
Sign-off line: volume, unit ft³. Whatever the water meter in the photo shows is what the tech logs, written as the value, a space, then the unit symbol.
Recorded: 78.06 ft³
